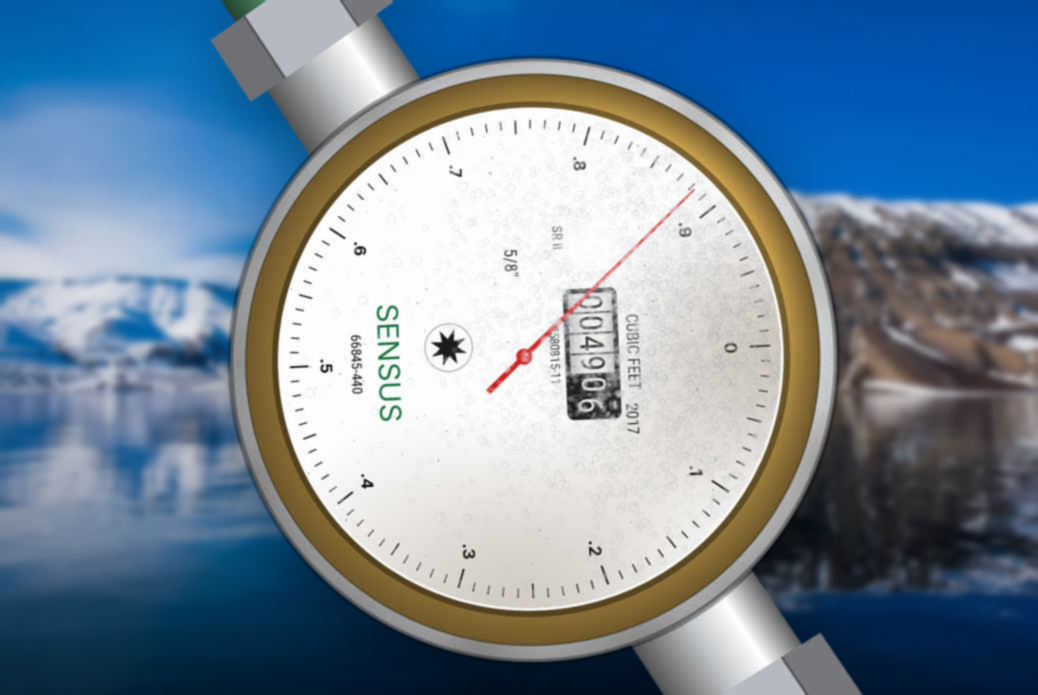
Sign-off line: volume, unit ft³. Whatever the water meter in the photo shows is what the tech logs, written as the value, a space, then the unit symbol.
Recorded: 4905.88 ft³
